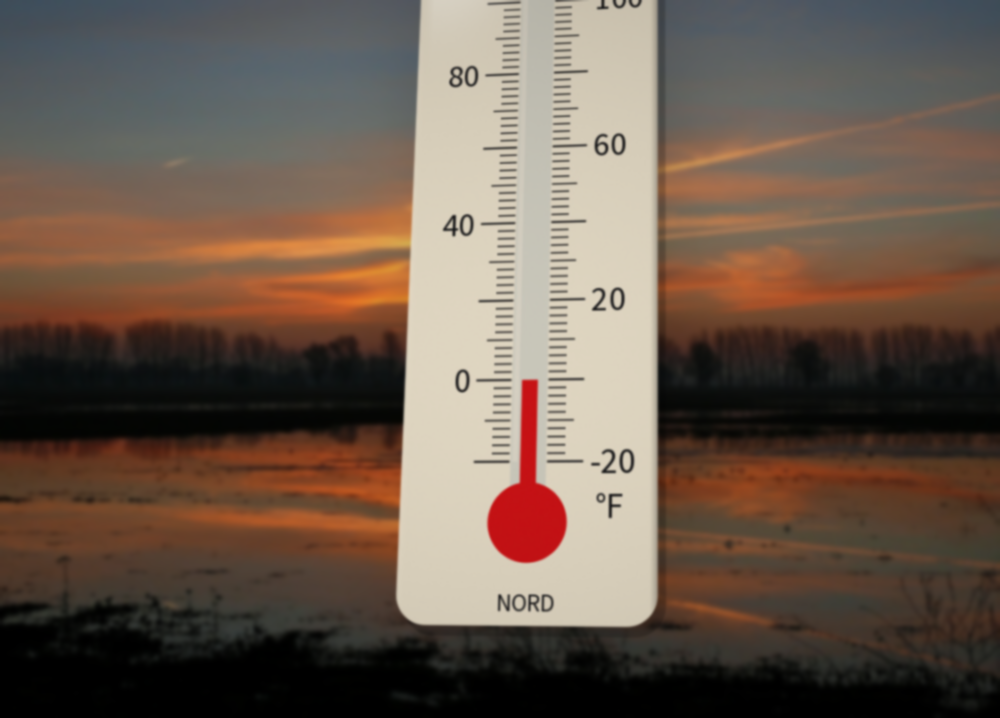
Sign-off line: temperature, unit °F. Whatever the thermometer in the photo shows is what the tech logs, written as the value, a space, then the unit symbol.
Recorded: 0 °F
